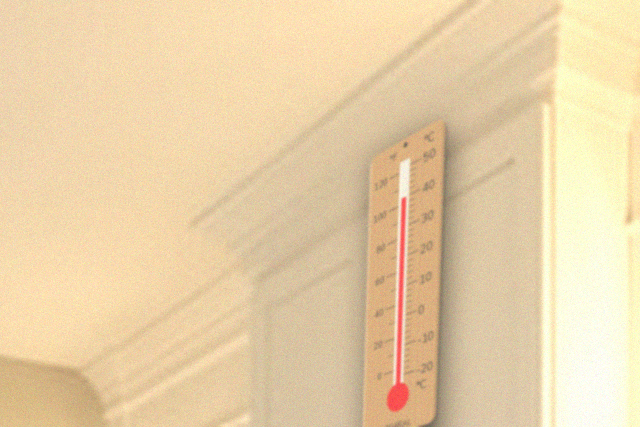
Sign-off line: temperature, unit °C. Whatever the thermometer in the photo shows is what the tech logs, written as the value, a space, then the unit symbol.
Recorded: 40 °C
